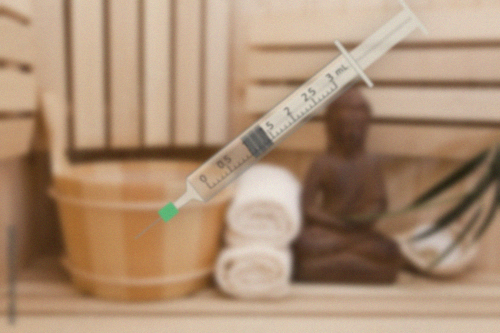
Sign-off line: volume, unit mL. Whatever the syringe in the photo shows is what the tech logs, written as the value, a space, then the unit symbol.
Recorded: 1 mL
